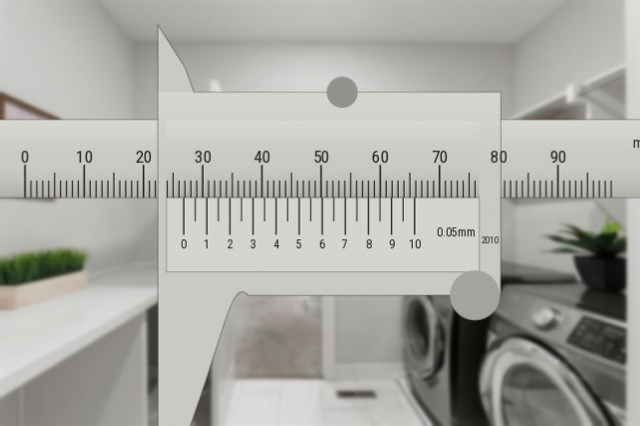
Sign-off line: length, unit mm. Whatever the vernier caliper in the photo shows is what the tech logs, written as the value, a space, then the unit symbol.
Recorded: 26.8 mm
